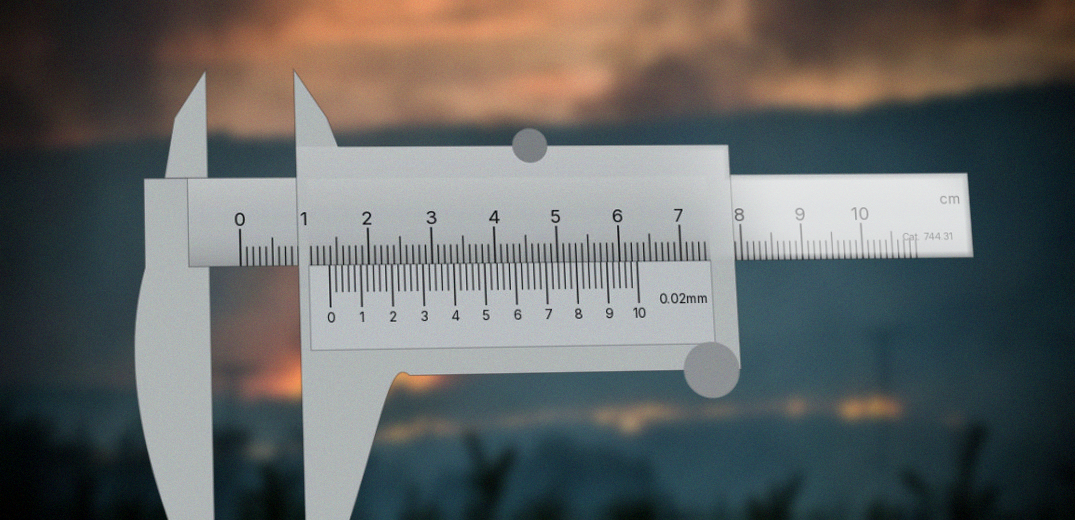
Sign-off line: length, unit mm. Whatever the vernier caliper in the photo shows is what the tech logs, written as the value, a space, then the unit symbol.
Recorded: 13.8 mm
